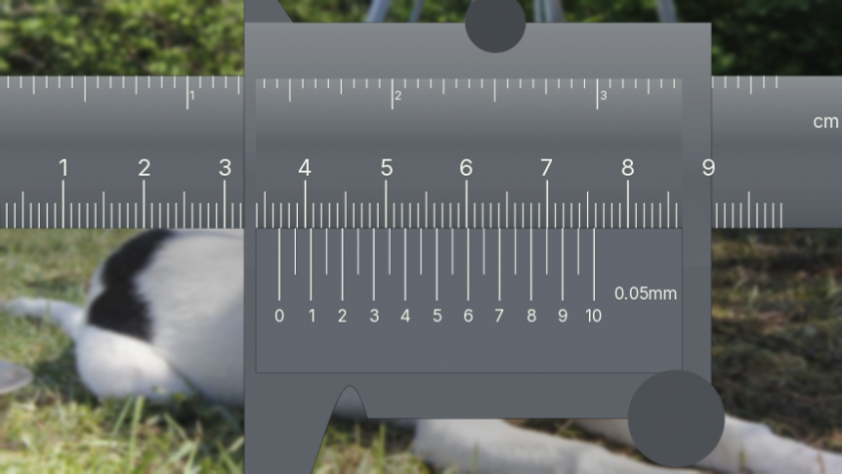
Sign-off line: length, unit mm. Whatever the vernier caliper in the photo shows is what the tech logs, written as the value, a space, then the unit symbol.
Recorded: 36.8 mm
